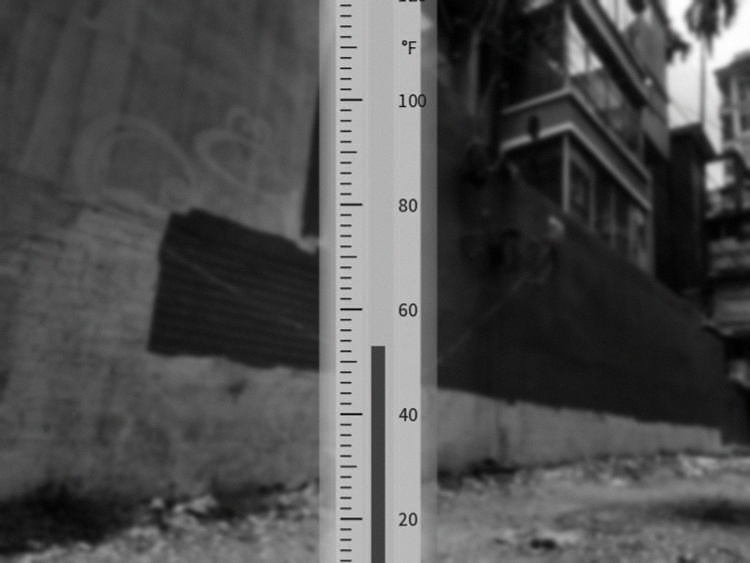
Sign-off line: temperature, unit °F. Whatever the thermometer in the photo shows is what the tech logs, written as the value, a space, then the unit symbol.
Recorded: 53 °F
